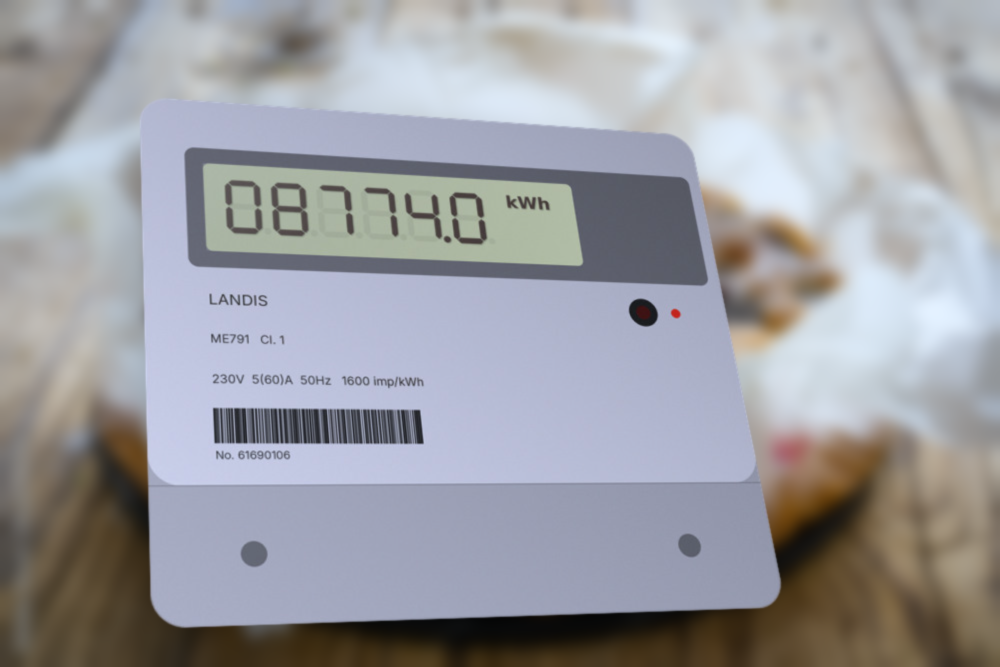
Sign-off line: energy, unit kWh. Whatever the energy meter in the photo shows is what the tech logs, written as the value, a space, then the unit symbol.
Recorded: 8774.0 kWh
